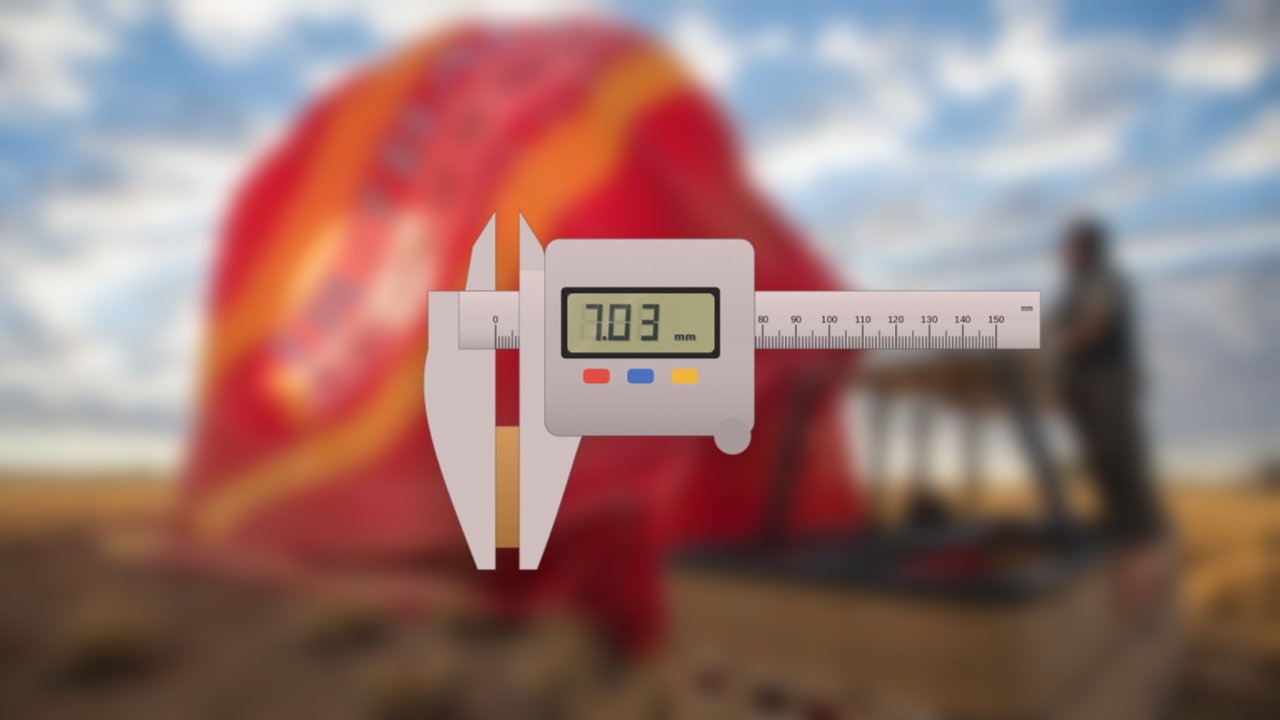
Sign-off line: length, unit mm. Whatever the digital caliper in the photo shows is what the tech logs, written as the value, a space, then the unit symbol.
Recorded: 7.03 mm
